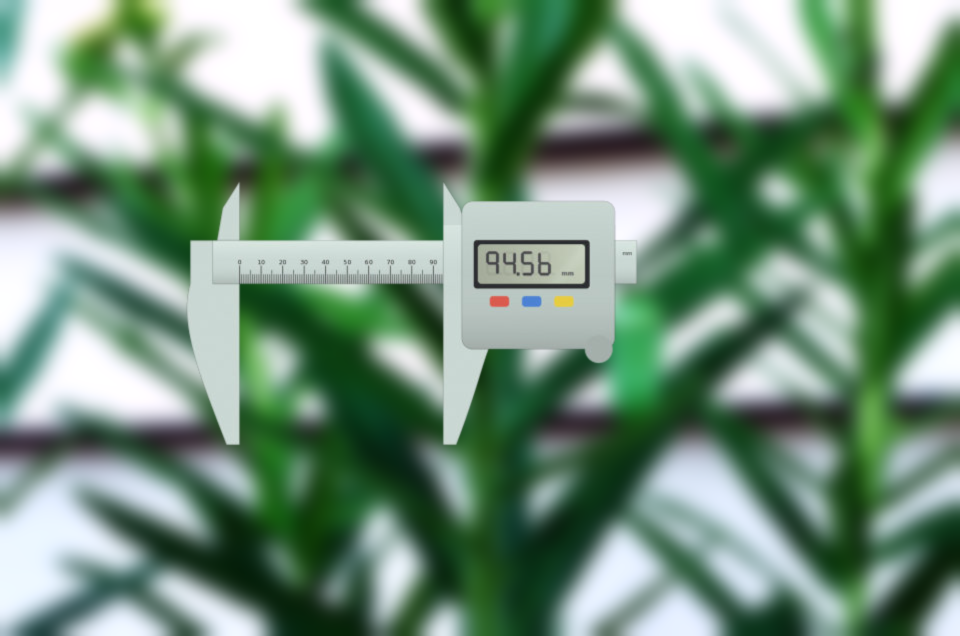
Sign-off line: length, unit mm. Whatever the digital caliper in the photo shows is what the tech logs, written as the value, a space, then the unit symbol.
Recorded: 94.56 mm
